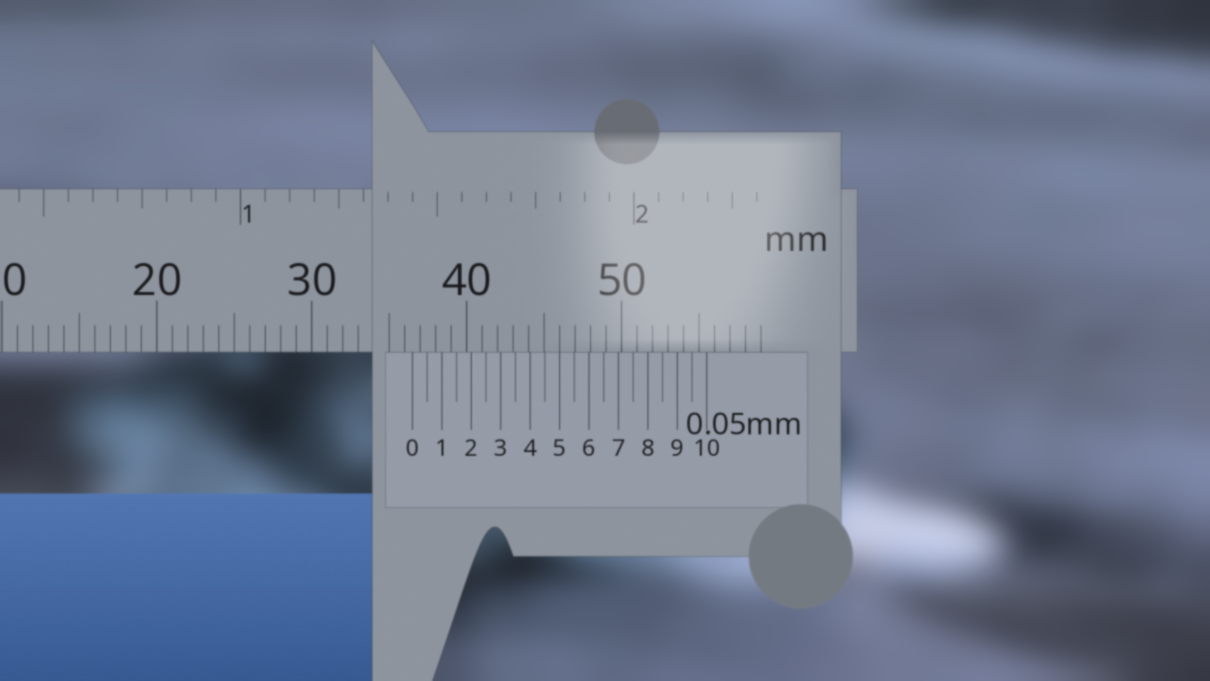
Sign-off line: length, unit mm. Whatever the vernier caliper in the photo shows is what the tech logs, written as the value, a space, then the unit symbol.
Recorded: 36.5 mm
